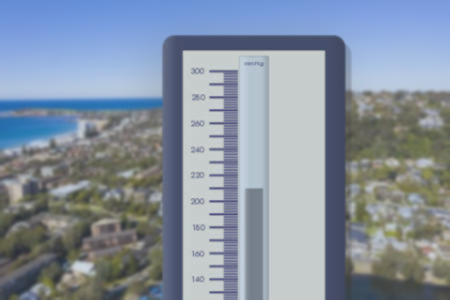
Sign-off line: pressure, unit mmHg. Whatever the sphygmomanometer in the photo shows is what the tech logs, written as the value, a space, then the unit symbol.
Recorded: 210 mmHg
